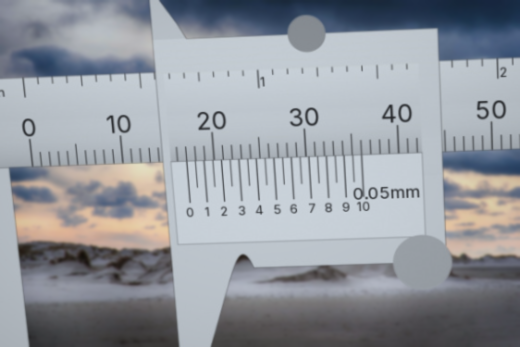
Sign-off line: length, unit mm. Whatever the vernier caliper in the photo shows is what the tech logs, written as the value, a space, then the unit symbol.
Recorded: 17.0 mm
